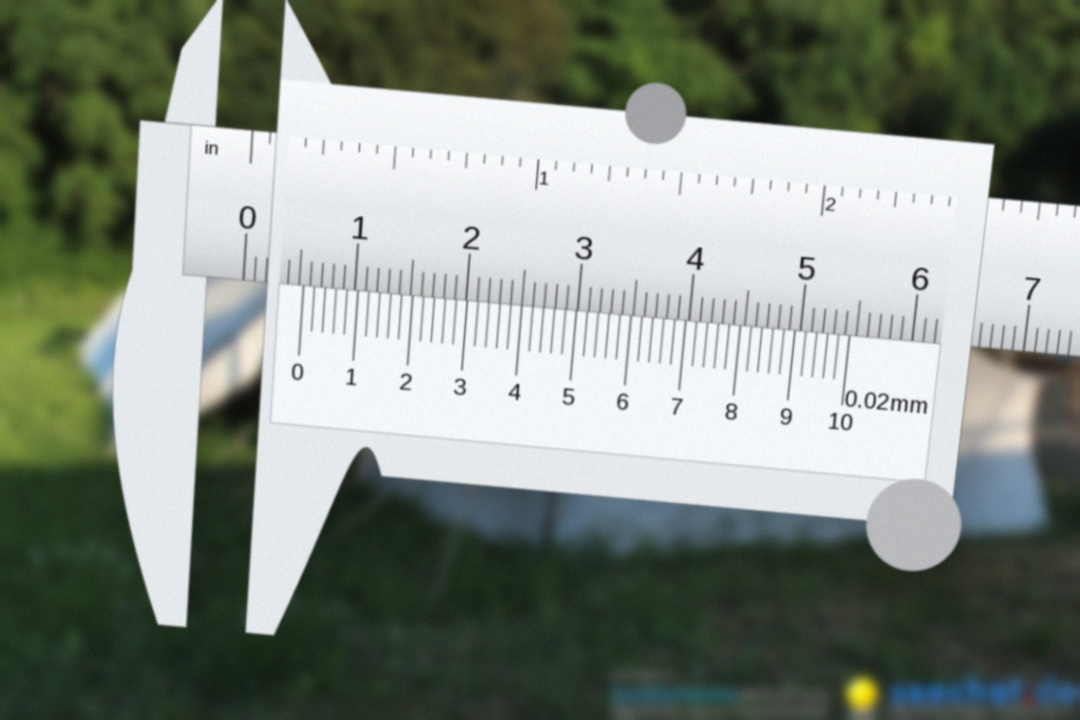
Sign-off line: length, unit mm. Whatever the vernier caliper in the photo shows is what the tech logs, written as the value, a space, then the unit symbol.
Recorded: 5.4 mm
